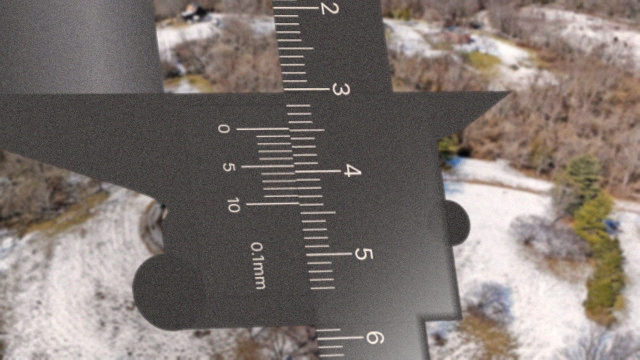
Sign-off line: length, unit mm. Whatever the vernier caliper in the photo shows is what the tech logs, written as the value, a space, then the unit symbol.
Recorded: 34.8 mm
